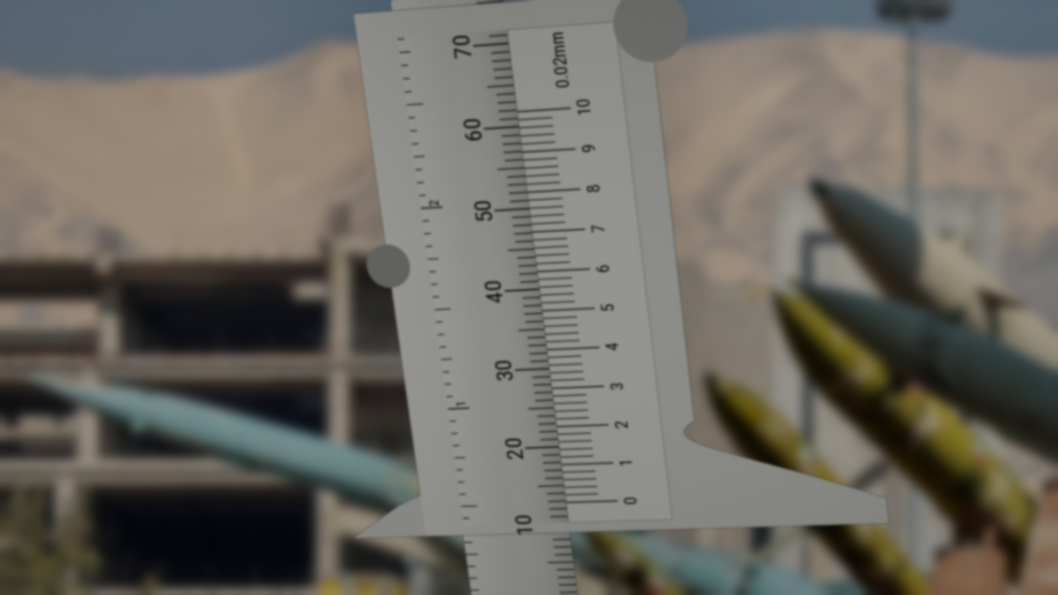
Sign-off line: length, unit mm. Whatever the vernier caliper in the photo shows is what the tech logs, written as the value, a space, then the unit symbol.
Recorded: 12.8 mm
